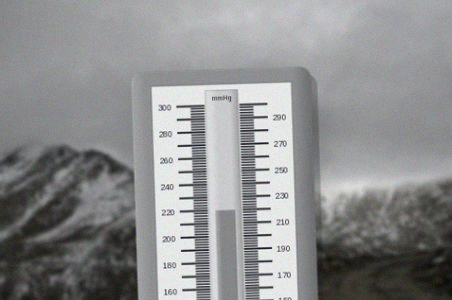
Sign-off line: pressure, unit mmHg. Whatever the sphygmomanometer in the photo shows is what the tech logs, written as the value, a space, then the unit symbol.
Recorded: 220 mmHg
